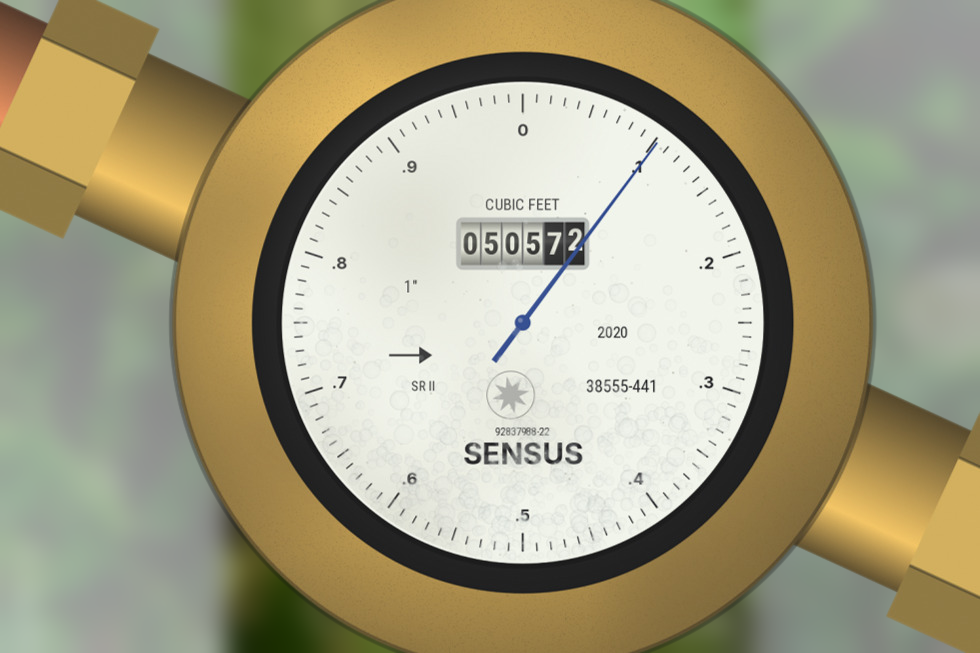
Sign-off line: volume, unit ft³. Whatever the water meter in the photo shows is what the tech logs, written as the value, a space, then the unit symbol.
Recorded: 50572.10 ft³
